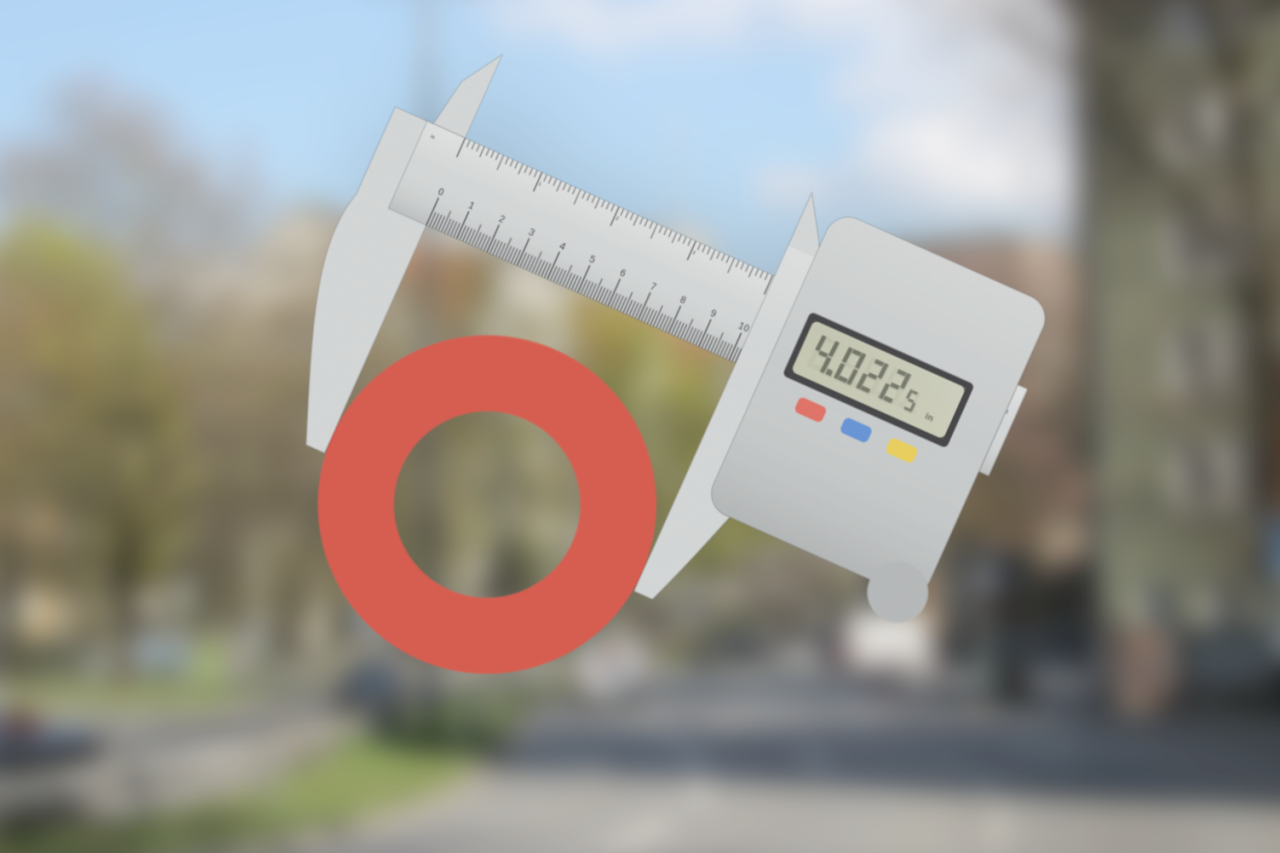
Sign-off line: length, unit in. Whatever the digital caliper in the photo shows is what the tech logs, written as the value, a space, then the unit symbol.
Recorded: 4.0225 in
